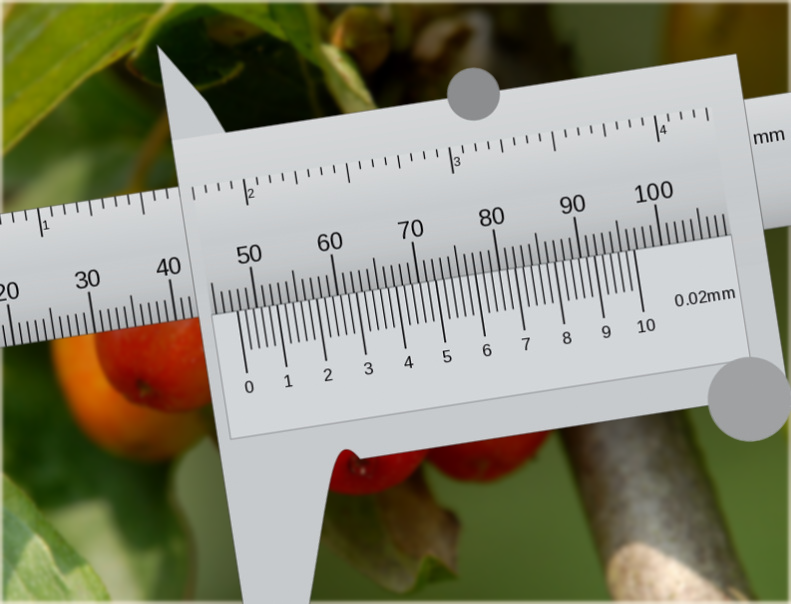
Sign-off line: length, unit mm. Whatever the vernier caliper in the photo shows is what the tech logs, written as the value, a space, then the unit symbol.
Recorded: 47.6 mm
